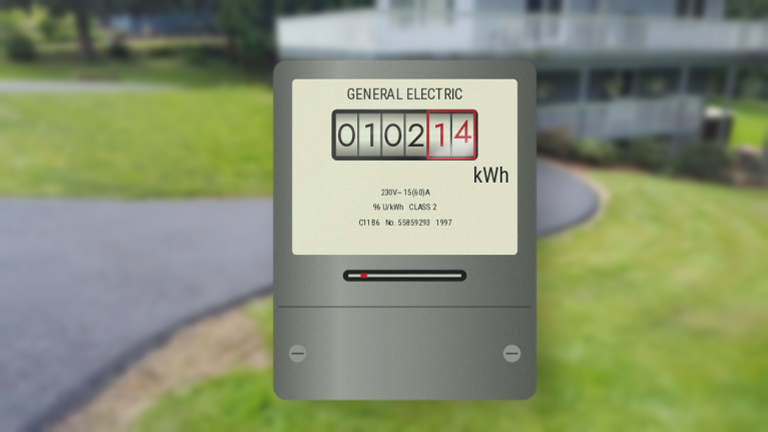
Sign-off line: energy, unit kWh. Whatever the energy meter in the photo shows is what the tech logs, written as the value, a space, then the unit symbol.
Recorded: 102.14 kWh
